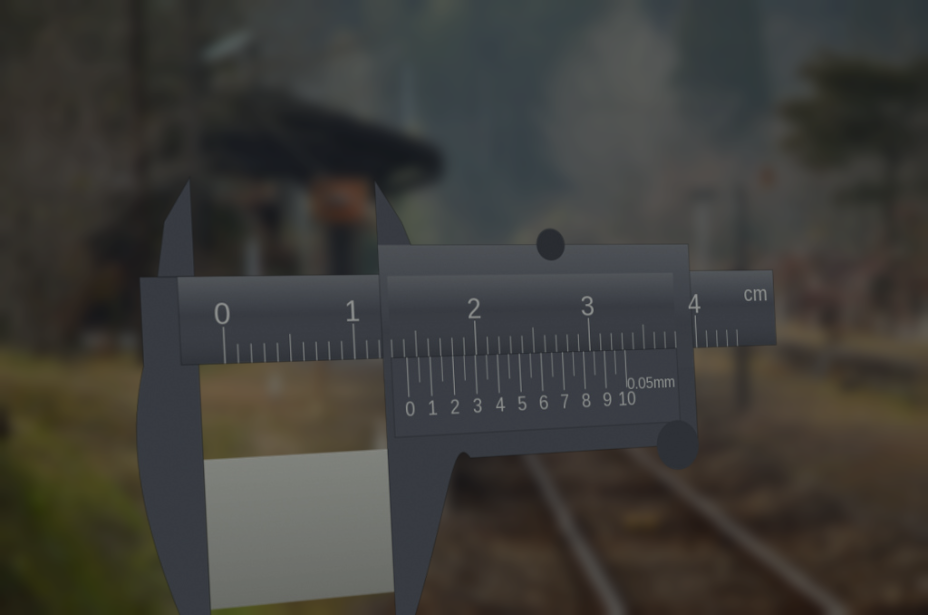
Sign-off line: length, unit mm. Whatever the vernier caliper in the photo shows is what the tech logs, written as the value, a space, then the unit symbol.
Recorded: 14.2 mm
